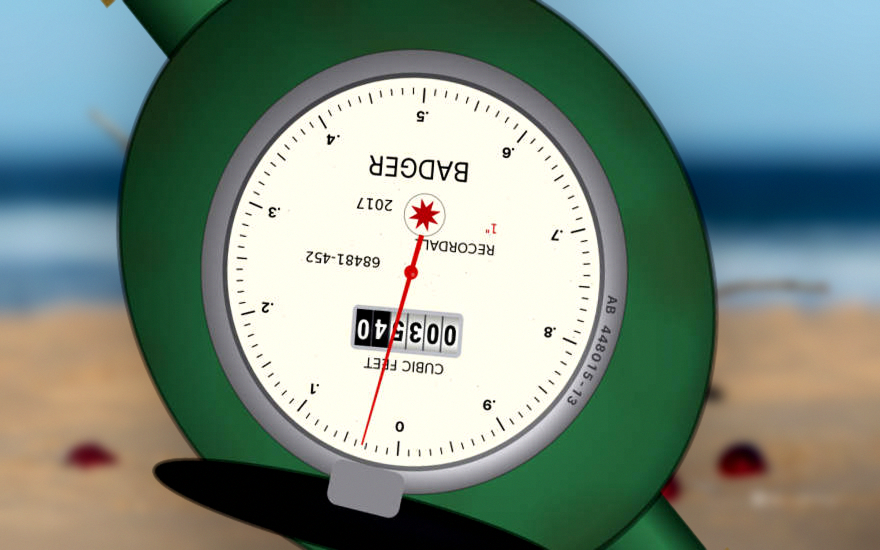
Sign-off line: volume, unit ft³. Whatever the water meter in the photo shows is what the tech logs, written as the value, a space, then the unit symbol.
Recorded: 3540.03 ft³
